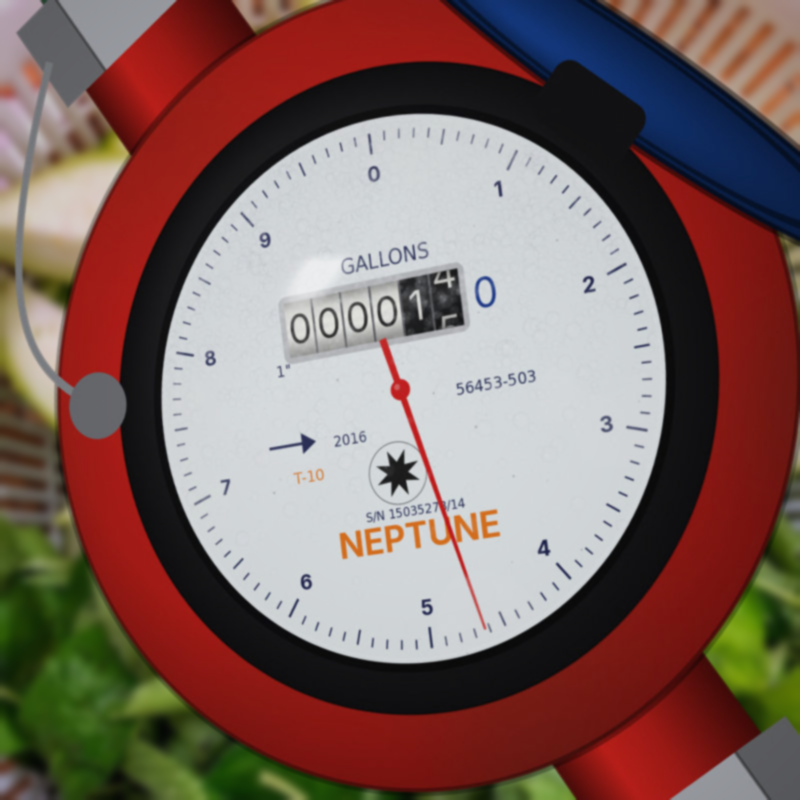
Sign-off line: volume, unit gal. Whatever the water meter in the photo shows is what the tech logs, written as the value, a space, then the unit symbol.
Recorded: 144.6 gal
